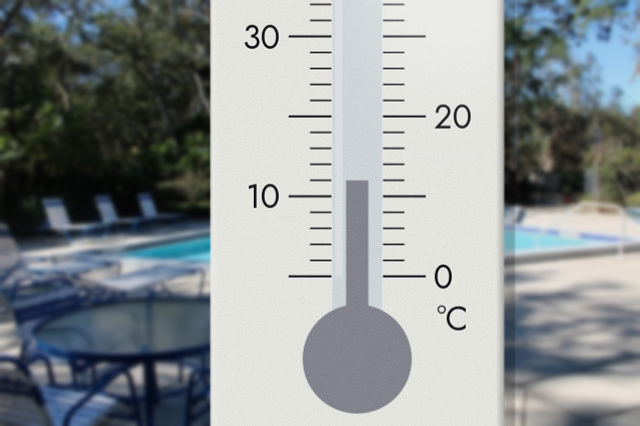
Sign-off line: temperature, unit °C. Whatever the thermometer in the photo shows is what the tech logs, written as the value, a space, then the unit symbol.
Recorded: 12 °C
